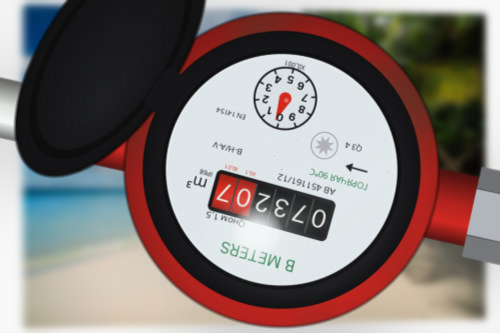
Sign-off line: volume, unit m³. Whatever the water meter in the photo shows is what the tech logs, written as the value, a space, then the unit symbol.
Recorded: 732.070 m³
